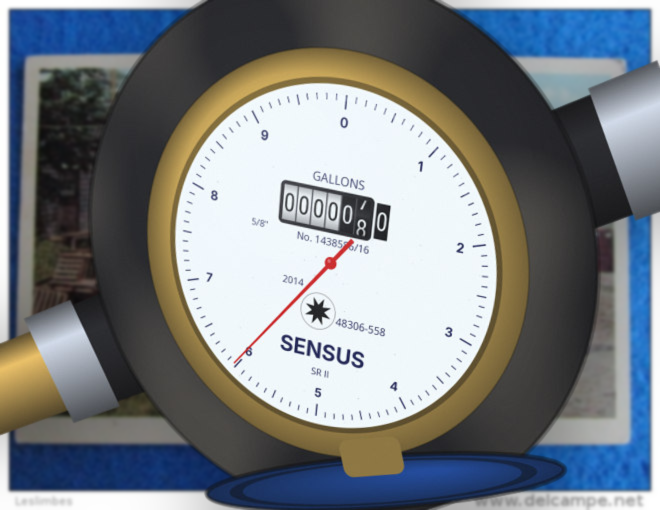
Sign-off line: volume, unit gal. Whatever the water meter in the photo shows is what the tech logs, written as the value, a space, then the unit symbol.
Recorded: 76.0 gal
